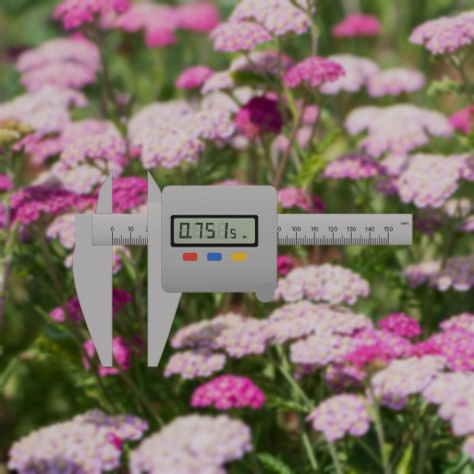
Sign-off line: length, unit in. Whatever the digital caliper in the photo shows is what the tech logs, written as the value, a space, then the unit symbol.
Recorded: 0.7515 in
